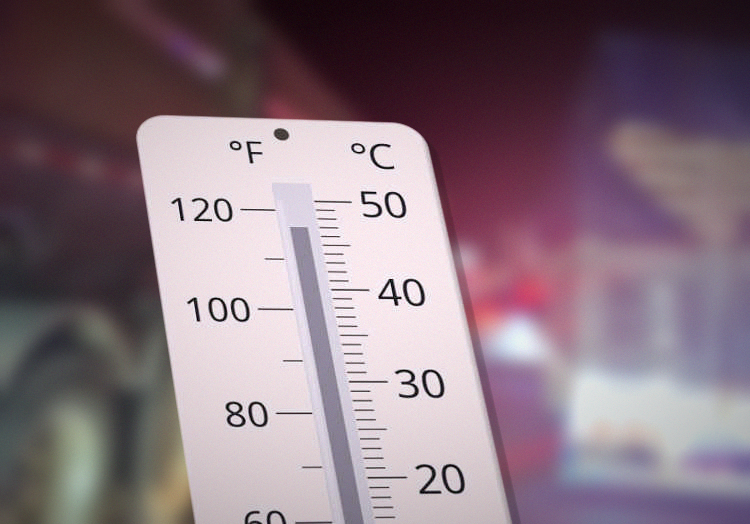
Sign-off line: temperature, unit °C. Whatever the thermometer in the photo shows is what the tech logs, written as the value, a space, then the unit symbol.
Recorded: 47 °C
